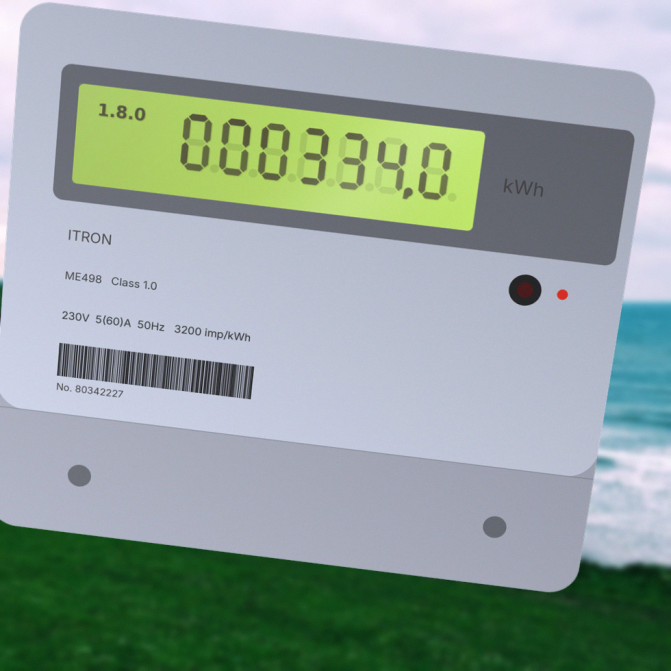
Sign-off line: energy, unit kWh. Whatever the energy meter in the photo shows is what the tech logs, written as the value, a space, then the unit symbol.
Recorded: 334.0 kWh
